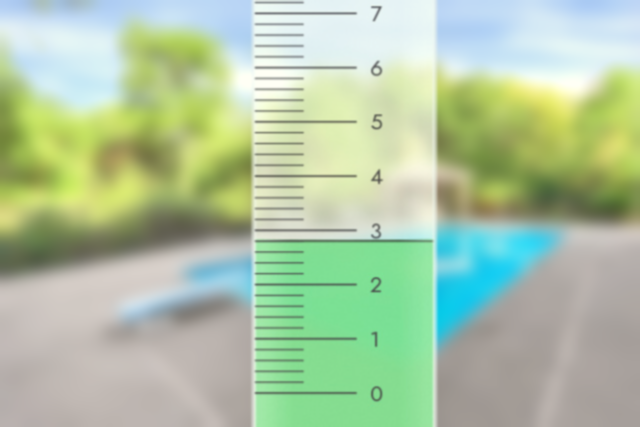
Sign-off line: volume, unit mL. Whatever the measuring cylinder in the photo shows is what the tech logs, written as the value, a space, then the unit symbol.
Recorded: 2.8 mL
